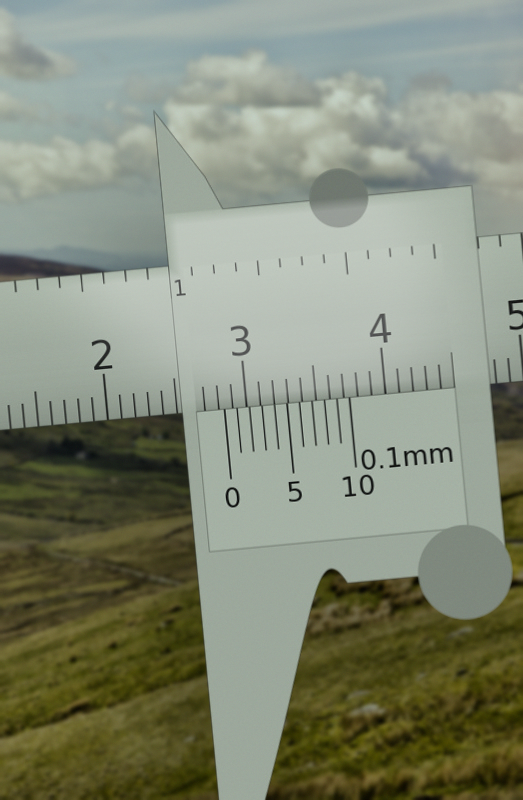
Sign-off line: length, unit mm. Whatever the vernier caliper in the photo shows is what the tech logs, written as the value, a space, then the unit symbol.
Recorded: 28.4 mm
